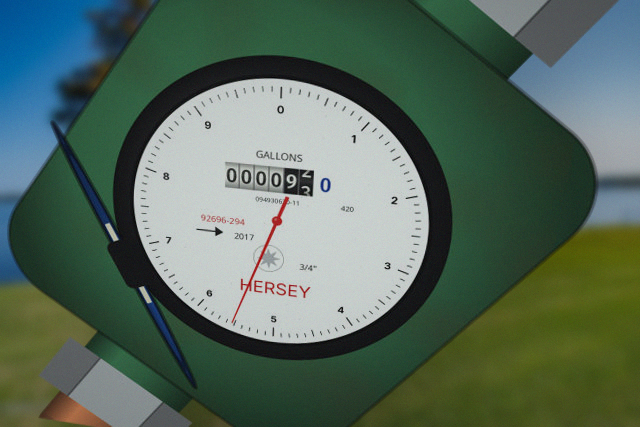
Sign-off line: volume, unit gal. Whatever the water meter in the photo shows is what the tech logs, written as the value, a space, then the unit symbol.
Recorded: 925.5 gal
